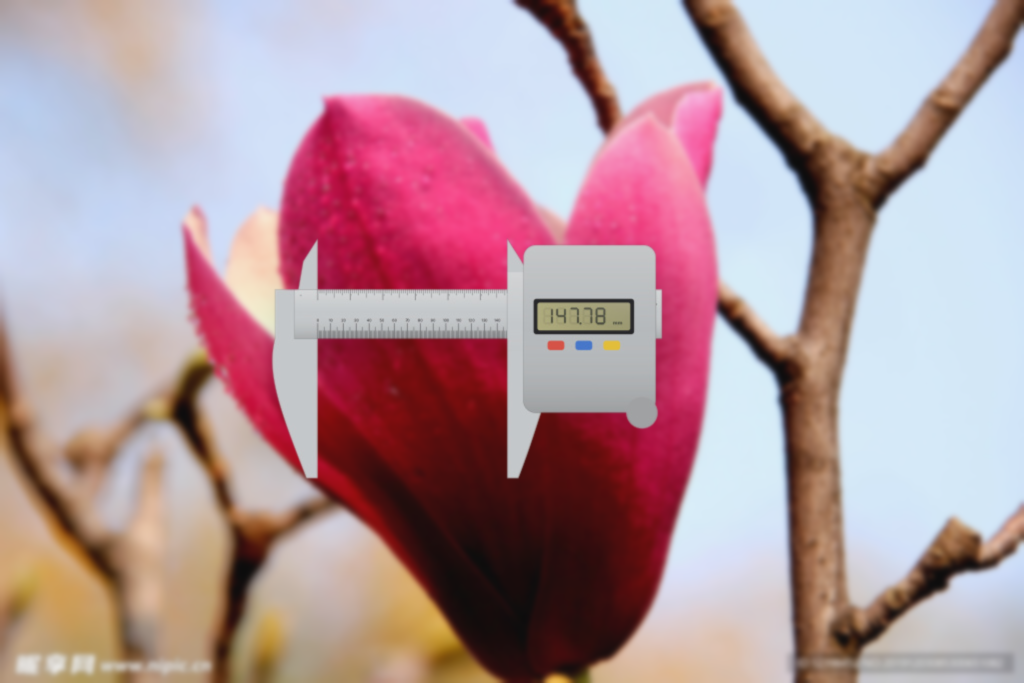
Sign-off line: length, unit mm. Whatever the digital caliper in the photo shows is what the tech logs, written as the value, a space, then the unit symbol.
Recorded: 147.78 mm
